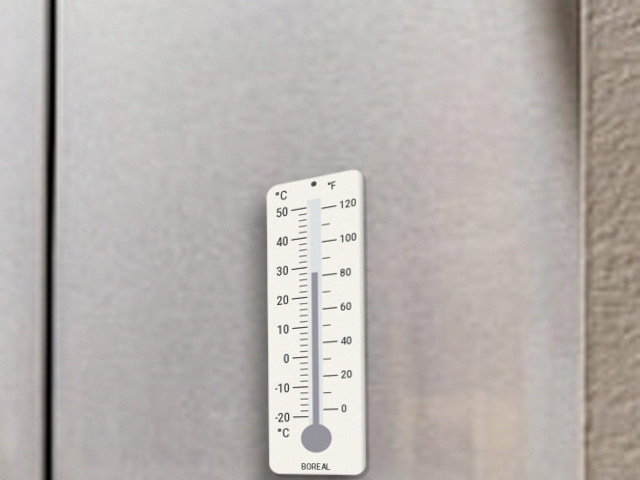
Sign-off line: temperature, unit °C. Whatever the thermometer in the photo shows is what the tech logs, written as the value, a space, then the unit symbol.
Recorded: 28 °C
